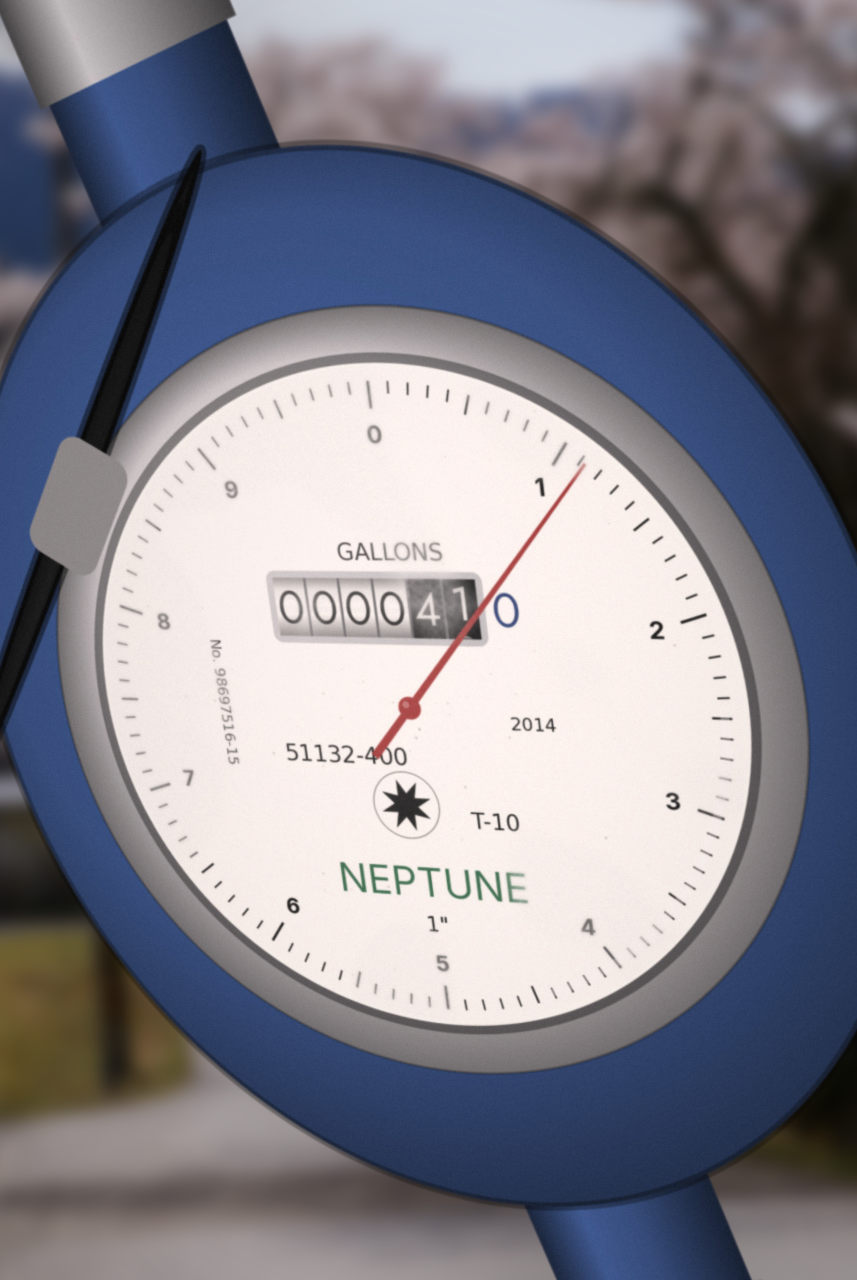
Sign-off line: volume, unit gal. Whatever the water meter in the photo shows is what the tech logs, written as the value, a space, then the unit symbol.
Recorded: 411.1 gal
